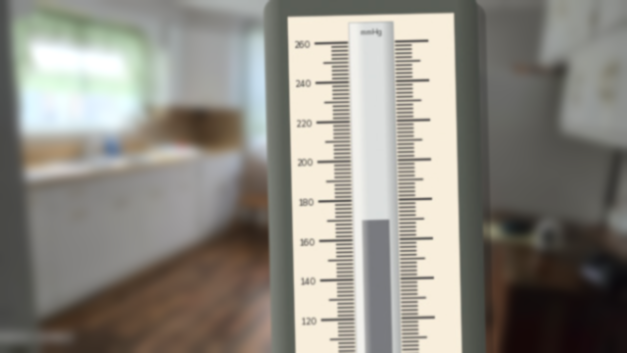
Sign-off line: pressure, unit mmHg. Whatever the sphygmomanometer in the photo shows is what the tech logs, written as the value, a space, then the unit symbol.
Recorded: 170 mmHg
